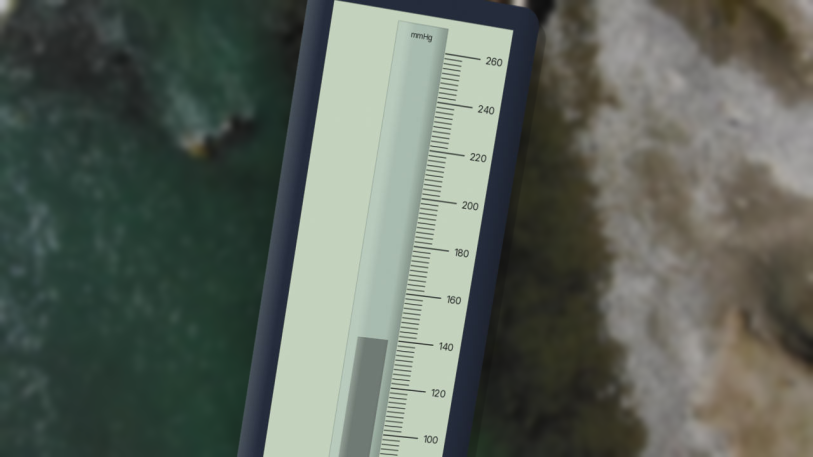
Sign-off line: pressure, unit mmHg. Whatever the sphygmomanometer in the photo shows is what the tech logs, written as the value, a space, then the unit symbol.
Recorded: 140 mmHg
